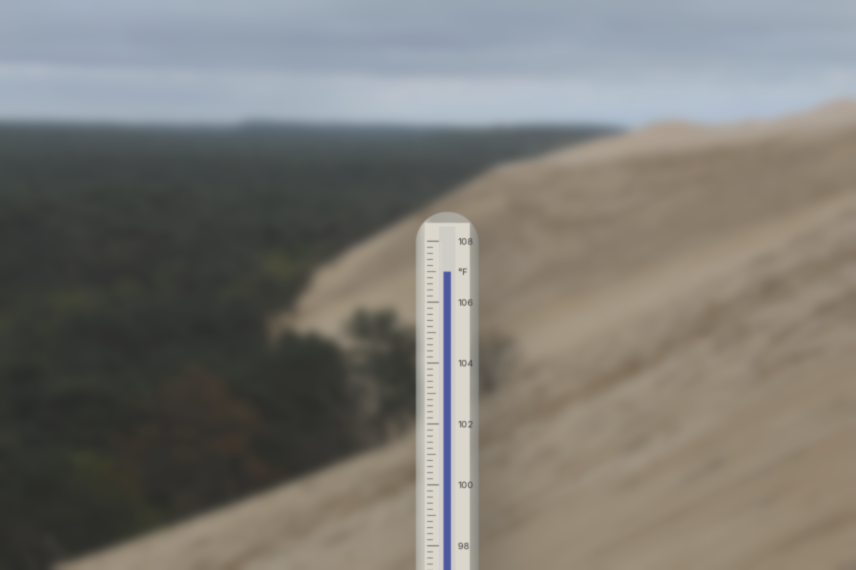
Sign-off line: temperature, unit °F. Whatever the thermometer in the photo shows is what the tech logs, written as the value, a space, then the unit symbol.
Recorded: 107 °F
